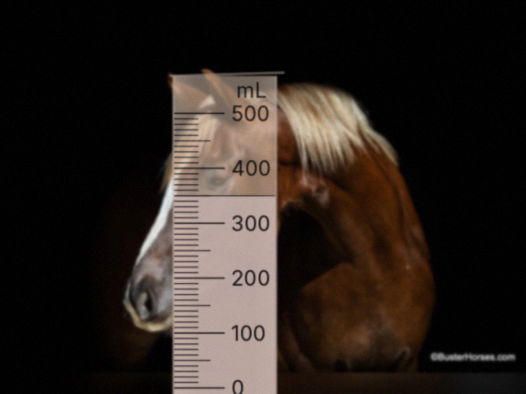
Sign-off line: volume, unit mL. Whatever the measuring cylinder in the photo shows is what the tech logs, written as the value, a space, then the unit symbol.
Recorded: 350 mL
